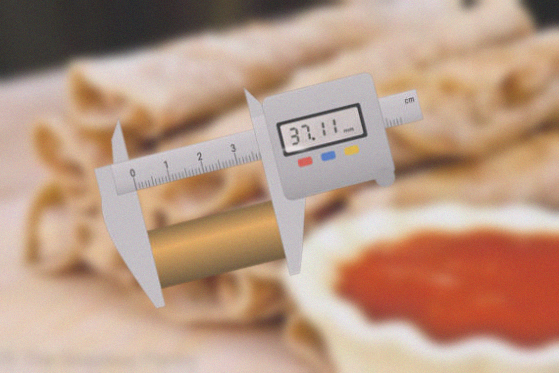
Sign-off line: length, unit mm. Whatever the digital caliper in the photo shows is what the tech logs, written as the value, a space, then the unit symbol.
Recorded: 37.11 mm
